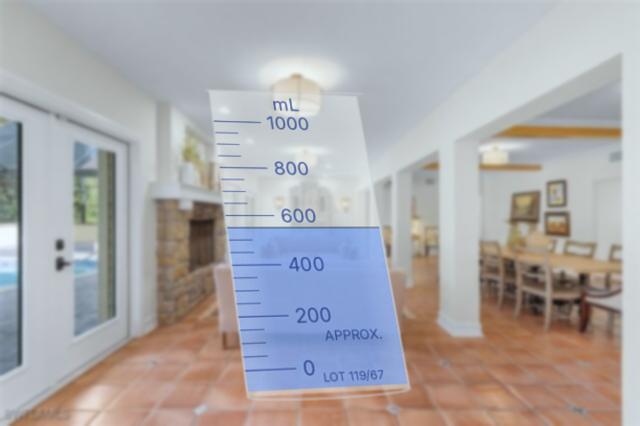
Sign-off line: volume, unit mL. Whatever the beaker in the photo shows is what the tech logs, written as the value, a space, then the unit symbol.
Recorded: 550 mL
